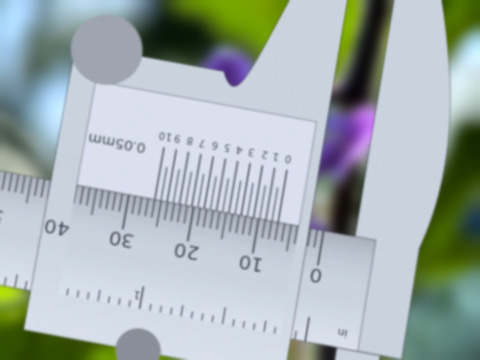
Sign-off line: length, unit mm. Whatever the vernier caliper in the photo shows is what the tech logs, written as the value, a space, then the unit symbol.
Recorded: 7.0 mm
